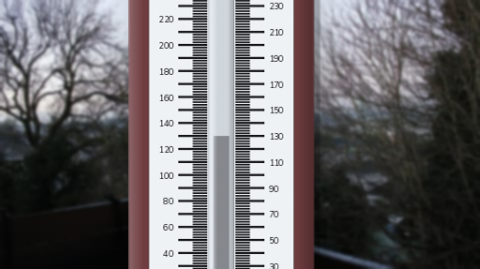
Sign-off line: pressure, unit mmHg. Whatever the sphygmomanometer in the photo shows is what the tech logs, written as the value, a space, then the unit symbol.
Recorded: 130 mmHg
